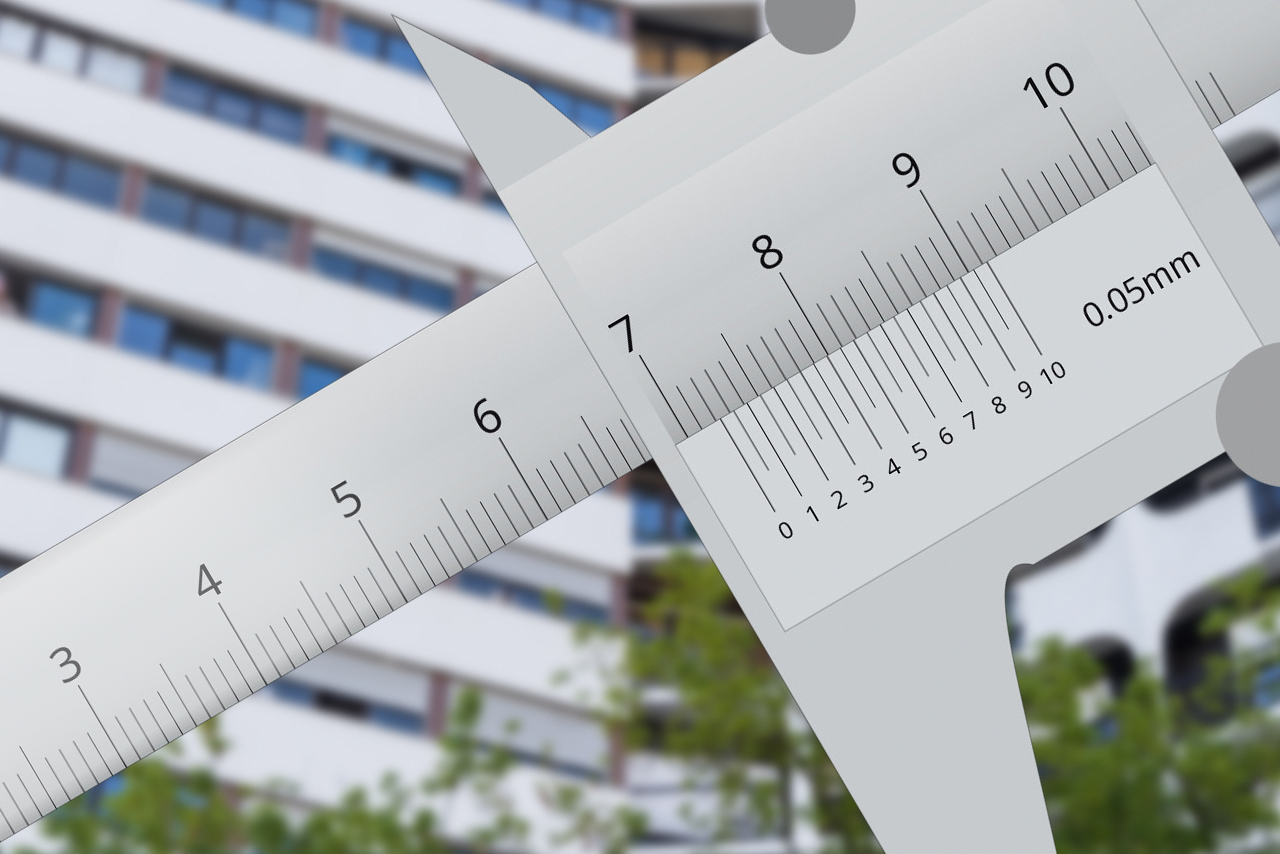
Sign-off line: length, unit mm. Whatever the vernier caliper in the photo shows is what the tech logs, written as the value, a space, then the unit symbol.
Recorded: 72.3 mm
